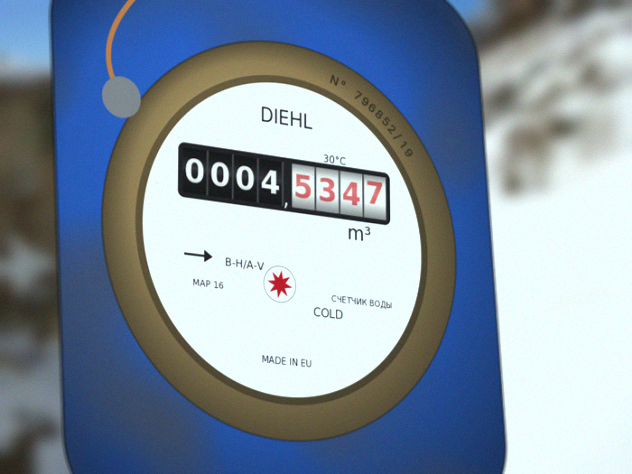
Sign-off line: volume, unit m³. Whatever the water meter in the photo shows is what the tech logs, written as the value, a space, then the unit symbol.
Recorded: 4.5347 m³
